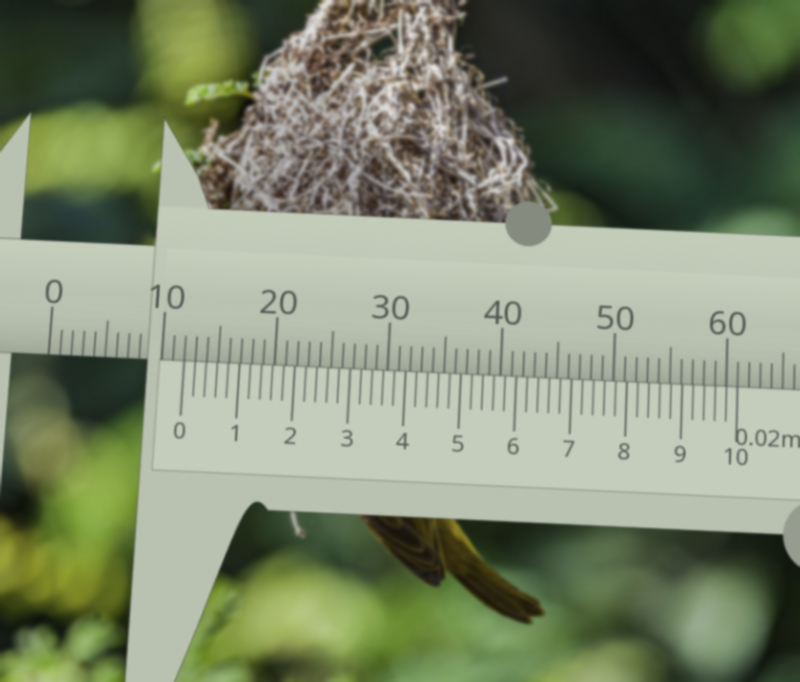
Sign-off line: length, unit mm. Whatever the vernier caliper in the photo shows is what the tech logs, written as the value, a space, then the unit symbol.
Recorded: 12.0 mm
